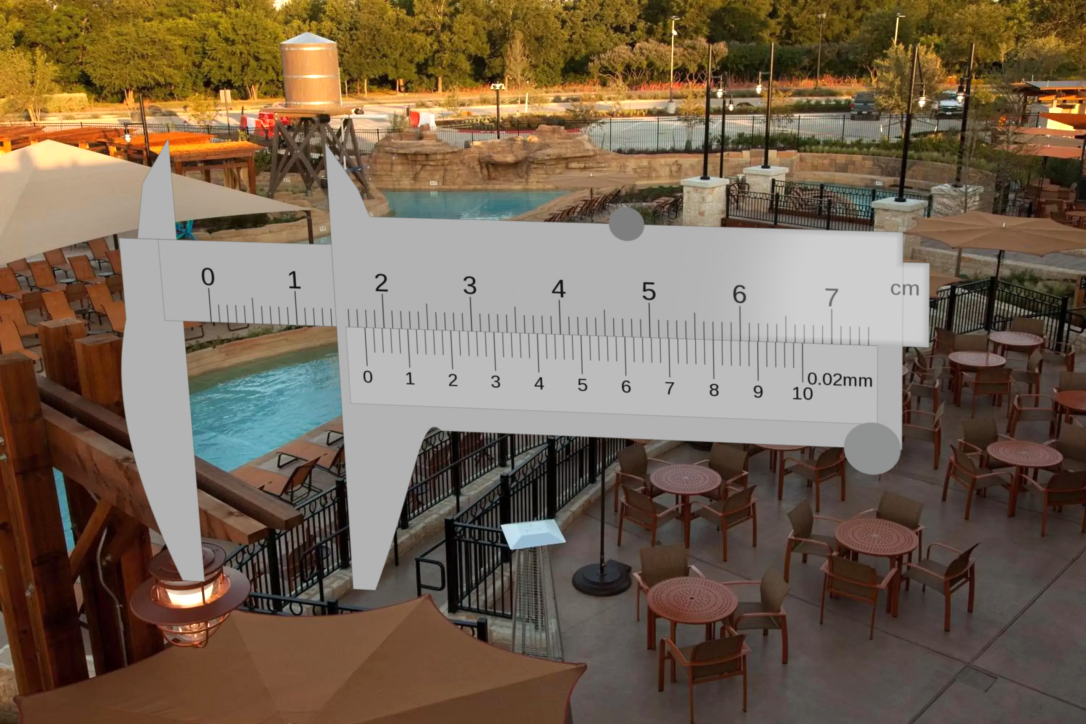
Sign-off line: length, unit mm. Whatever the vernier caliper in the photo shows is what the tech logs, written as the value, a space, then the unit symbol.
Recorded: 17.8 mm
